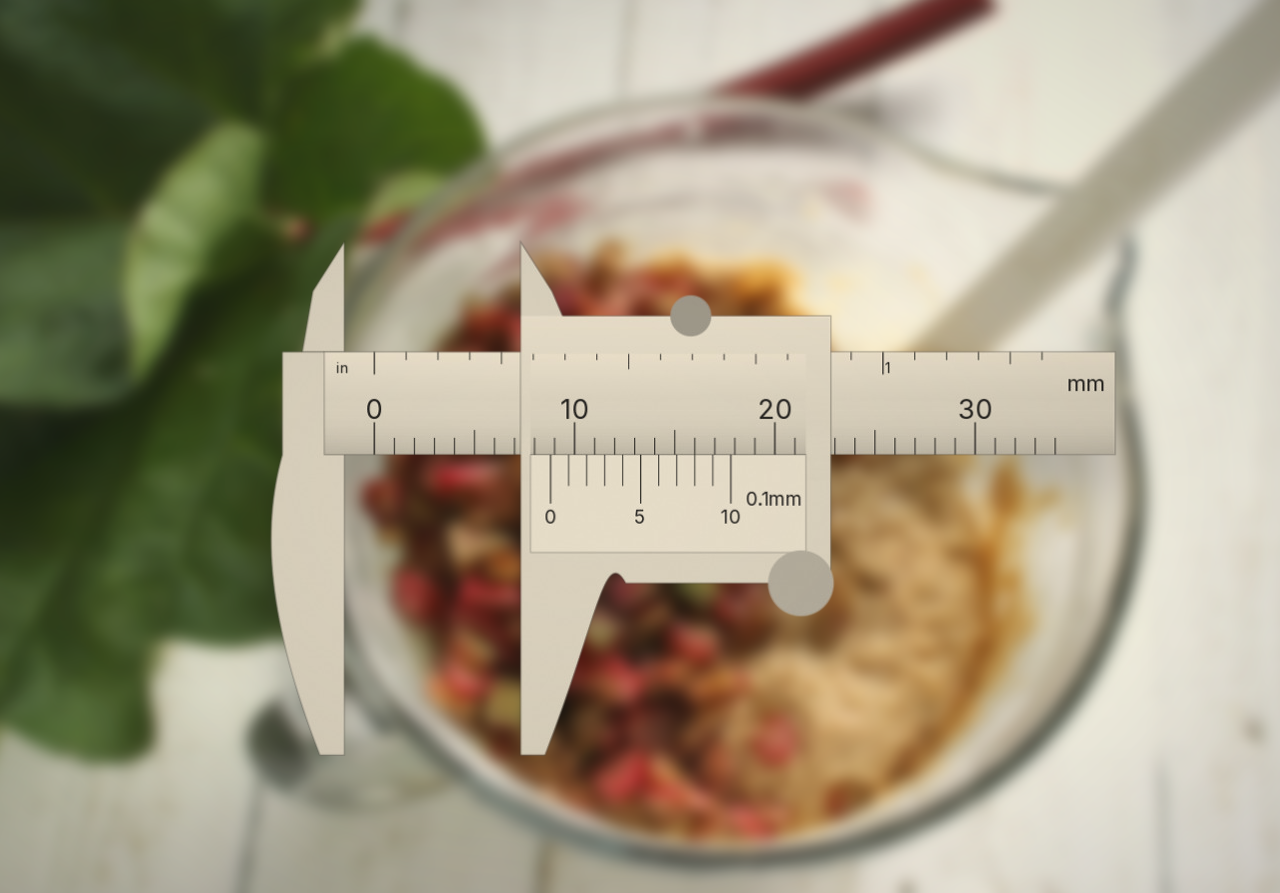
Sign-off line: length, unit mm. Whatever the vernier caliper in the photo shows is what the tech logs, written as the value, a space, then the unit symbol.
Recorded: 8.8 mm
